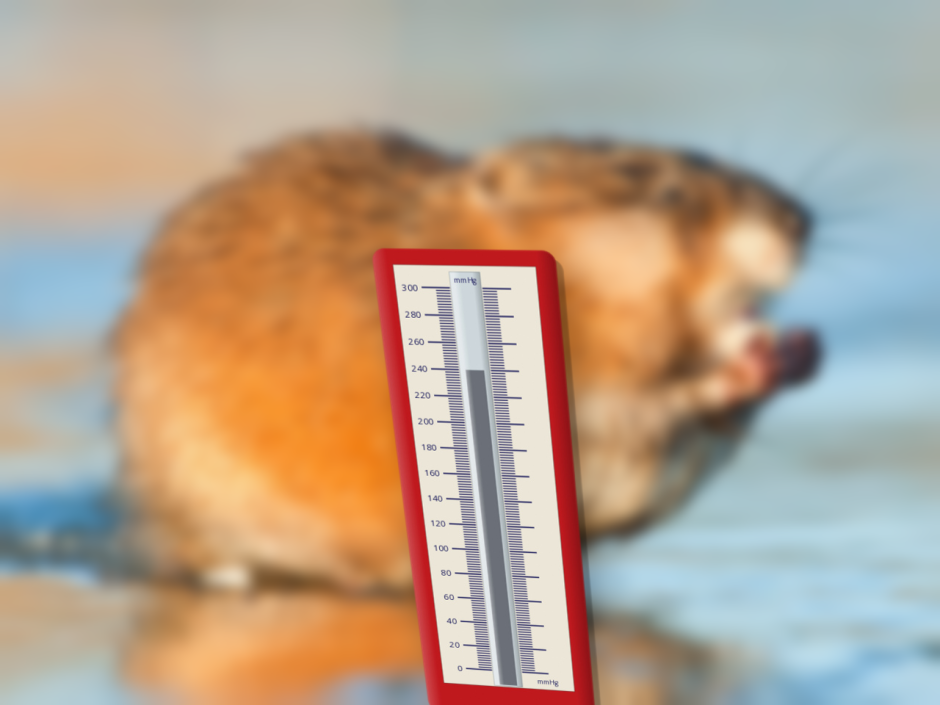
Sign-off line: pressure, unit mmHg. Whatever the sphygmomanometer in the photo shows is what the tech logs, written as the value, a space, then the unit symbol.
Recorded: 240 mmHg
